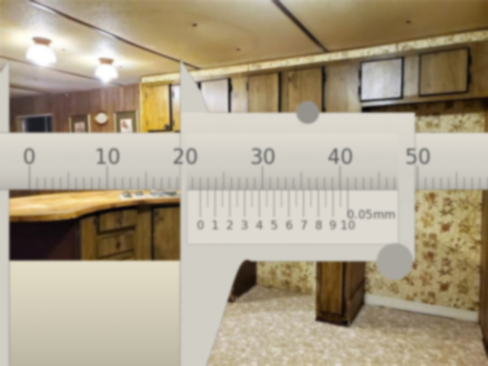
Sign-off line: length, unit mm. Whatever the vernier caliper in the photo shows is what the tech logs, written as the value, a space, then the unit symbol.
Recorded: 22.0 mm
